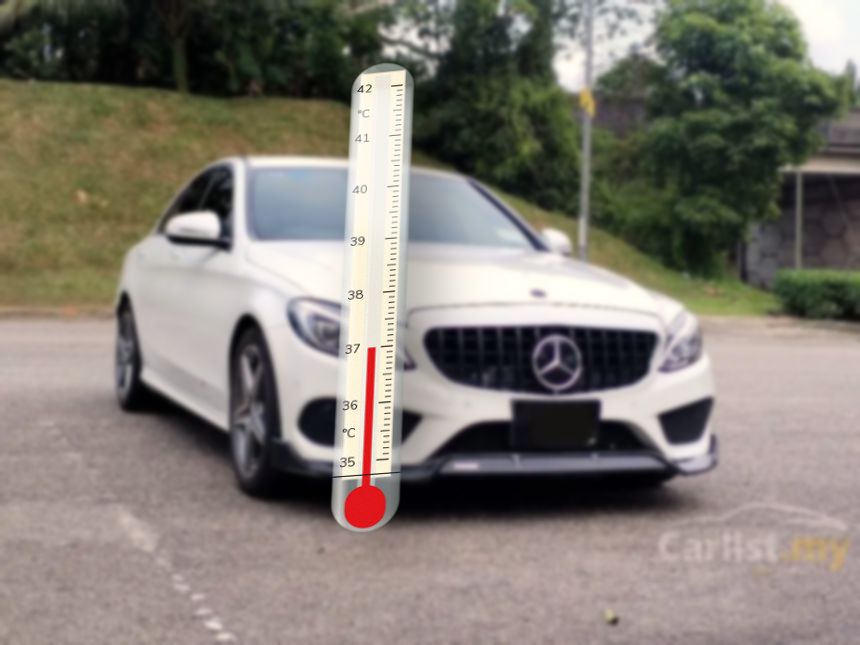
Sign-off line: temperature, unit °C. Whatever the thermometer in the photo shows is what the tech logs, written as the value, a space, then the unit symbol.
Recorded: 37 °C
